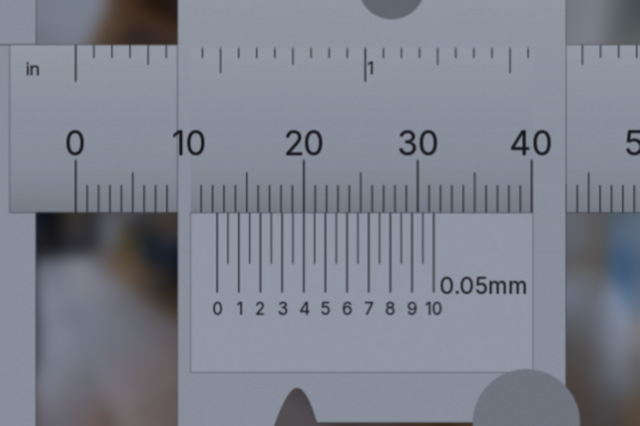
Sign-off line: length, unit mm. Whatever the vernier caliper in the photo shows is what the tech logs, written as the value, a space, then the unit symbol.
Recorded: 12.4 mm
